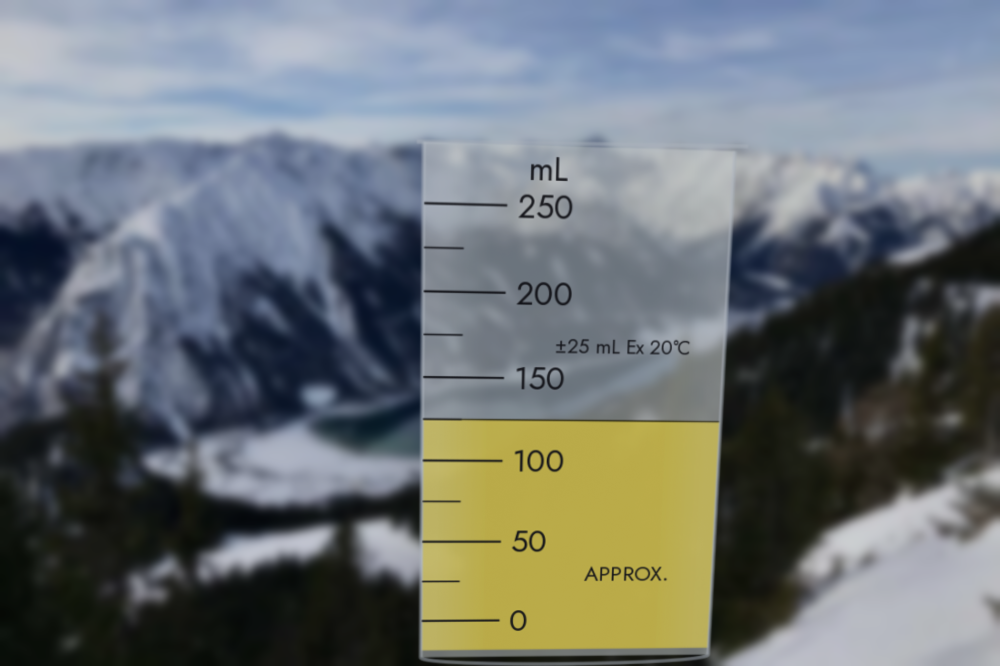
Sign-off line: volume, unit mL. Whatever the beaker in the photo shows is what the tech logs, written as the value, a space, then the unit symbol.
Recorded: 125 mL
